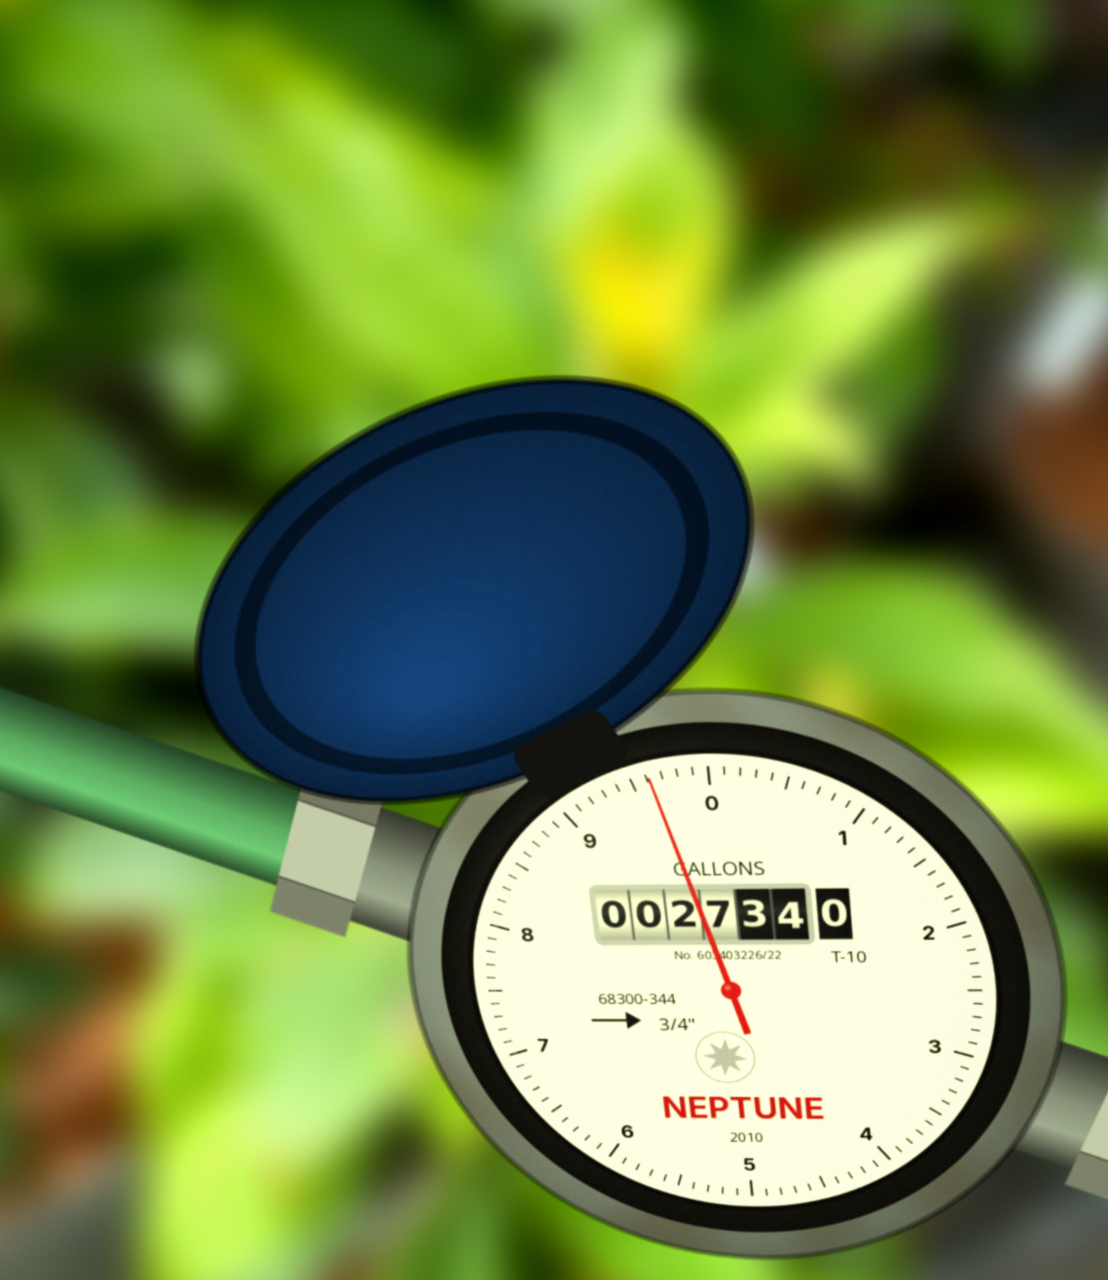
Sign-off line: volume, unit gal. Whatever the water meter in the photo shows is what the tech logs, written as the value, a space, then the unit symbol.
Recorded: 27339.6 gal
